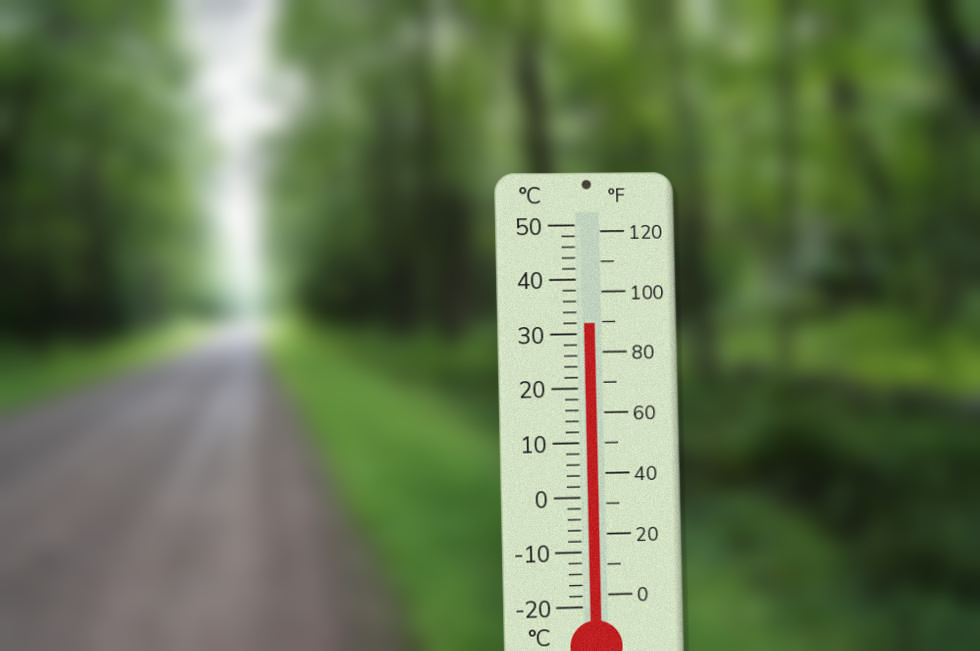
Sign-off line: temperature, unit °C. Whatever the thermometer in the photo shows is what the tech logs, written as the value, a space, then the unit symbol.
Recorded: 32 °C
